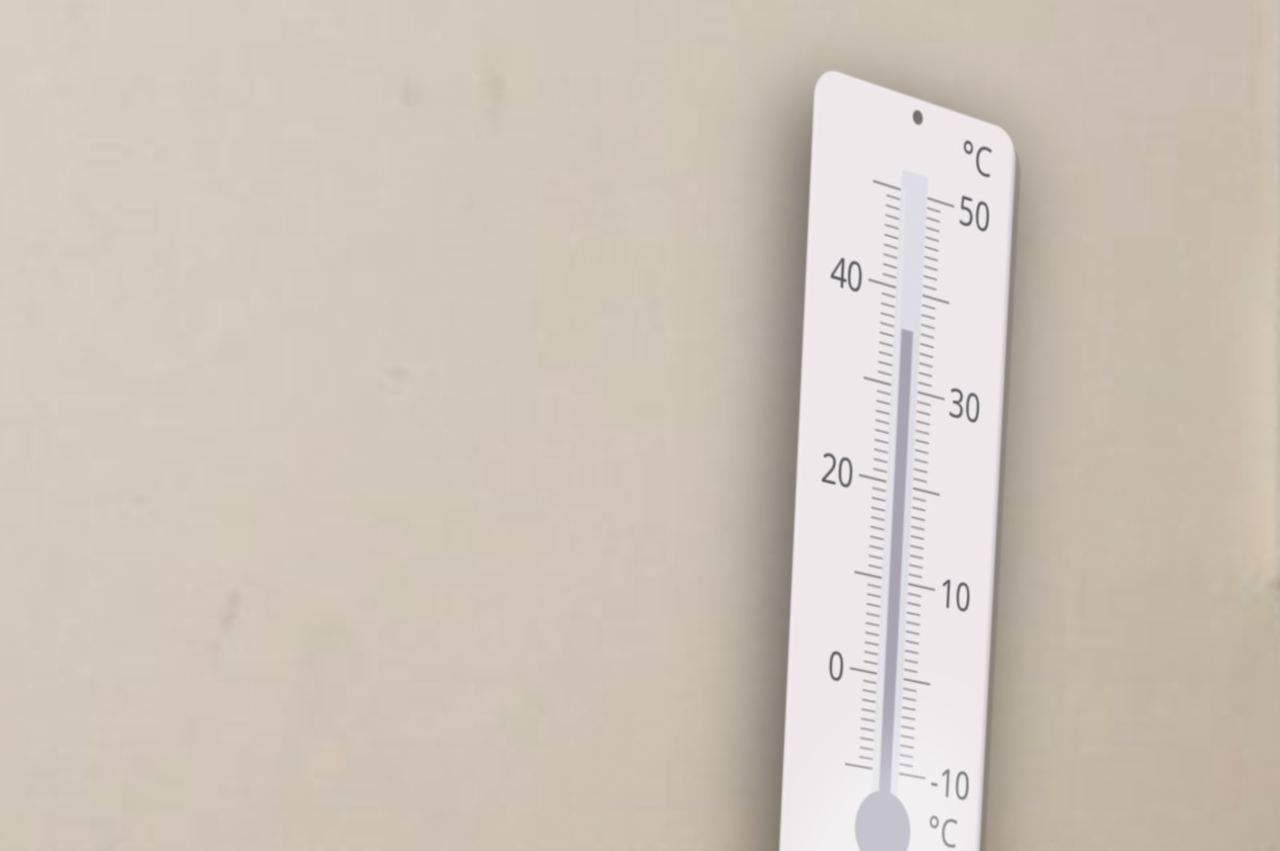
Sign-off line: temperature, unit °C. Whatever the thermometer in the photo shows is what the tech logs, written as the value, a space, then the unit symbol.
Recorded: 36 °C
